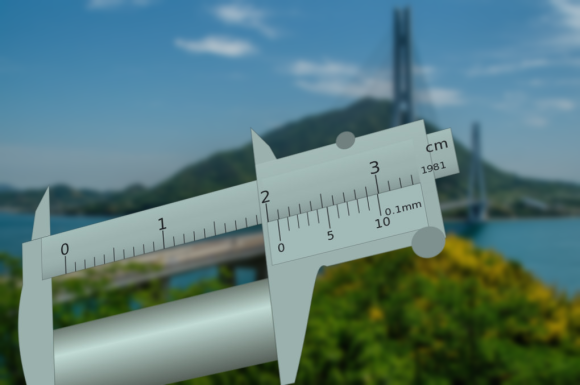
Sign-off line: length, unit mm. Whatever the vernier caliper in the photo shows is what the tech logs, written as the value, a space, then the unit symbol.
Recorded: 20.9 mm
